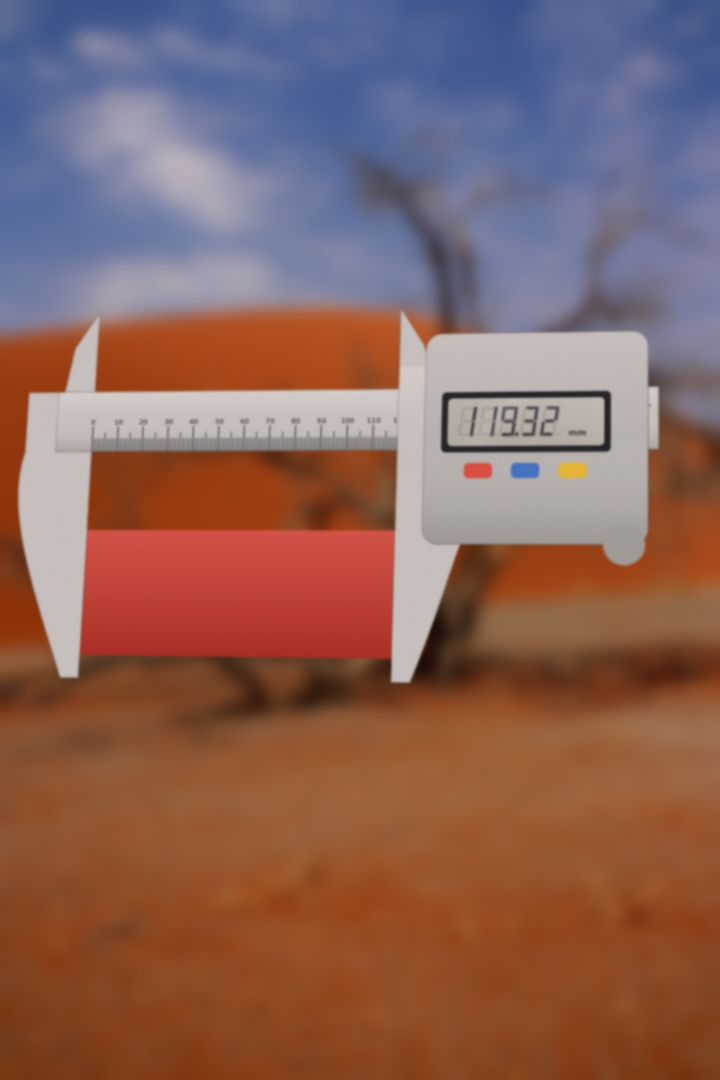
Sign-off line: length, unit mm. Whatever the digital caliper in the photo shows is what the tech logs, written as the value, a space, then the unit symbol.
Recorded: 119.32 mm
